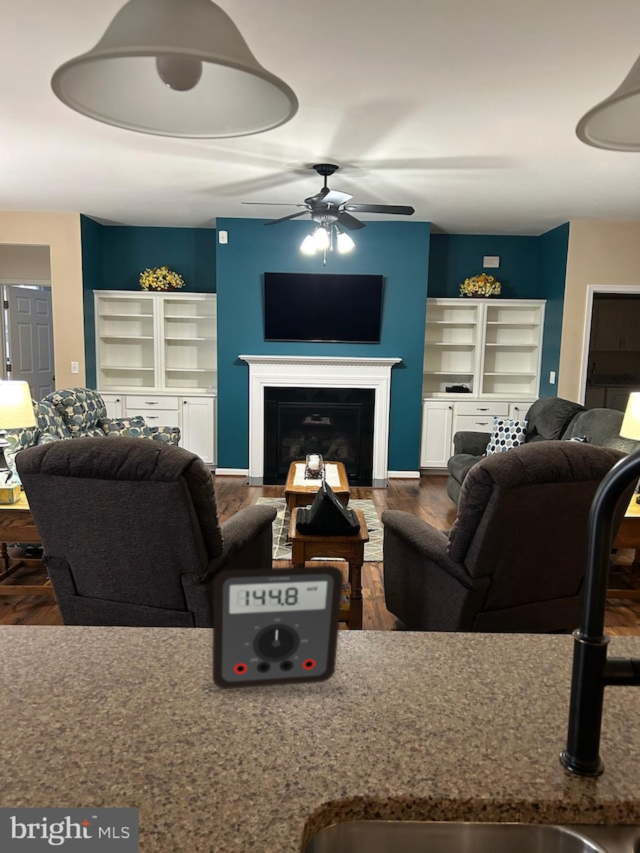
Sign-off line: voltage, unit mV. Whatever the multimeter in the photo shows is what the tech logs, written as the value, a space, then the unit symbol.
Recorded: 144.8 mV
